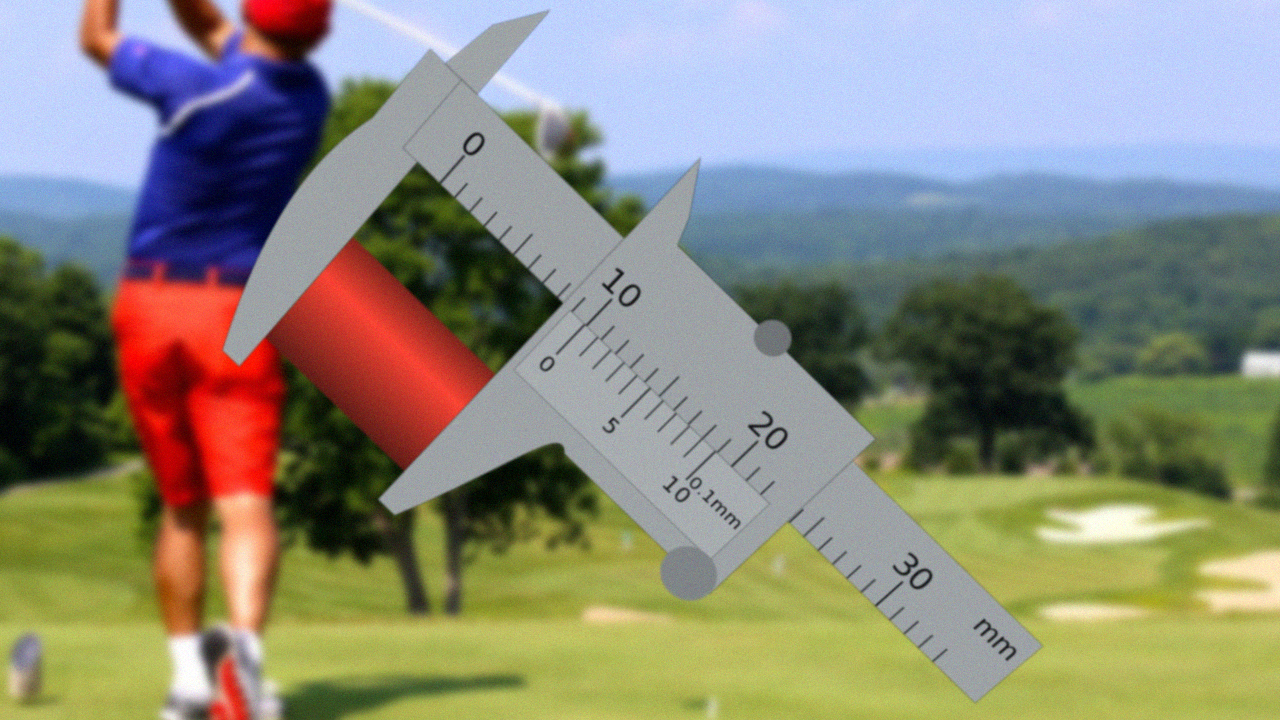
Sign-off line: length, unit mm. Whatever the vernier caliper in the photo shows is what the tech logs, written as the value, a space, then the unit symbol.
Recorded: 9.9 mm
